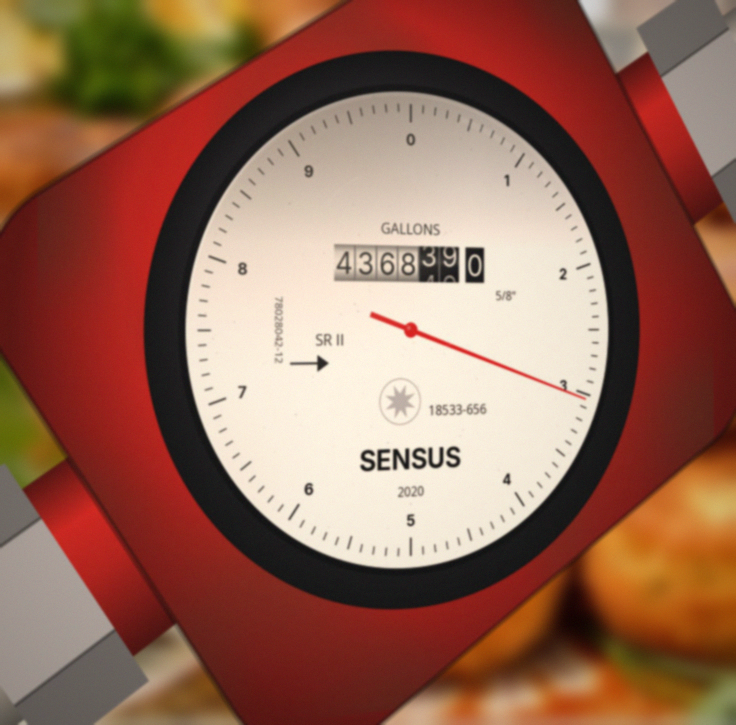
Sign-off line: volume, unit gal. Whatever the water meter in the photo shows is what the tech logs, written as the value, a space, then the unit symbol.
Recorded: 4368393.0 gal
